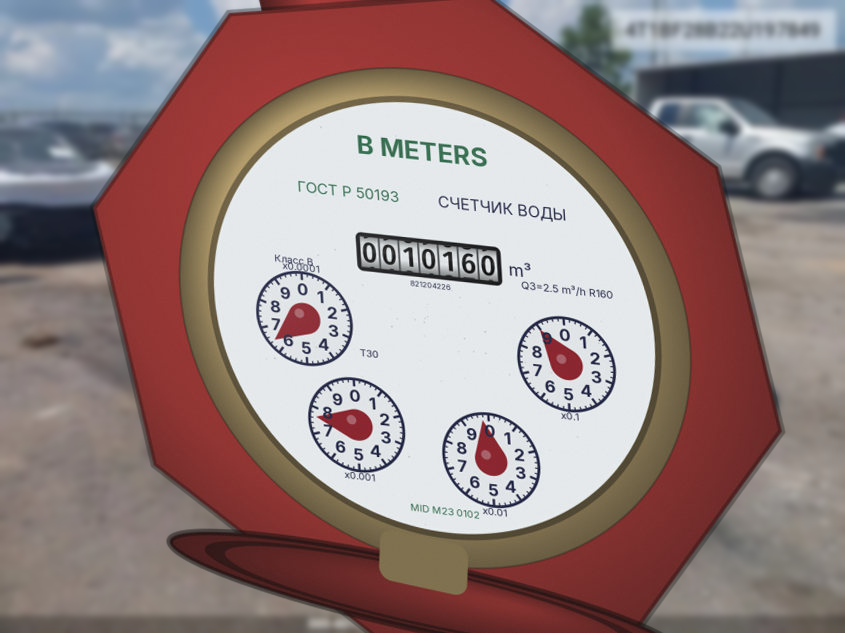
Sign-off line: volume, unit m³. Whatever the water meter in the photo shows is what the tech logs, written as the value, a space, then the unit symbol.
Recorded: 10160.8976 m³
